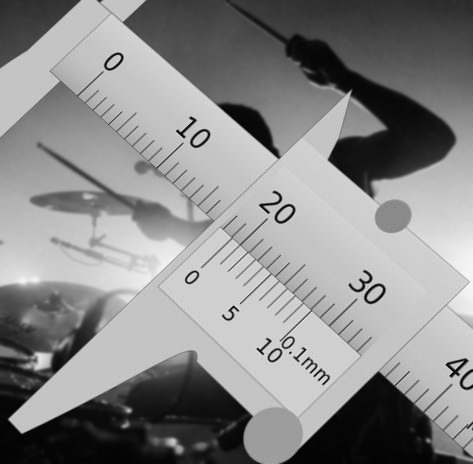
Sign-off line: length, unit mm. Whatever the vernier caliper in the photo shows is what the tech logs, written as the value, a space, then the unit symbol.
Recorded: 19.1 mm
